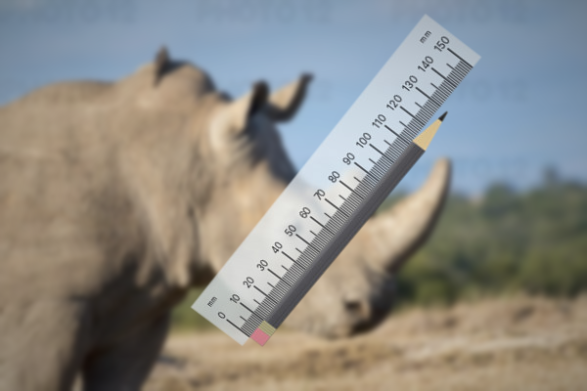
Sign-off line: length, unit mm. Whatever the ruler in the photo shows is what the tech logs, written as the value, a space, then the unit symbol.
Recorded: 130 mm
